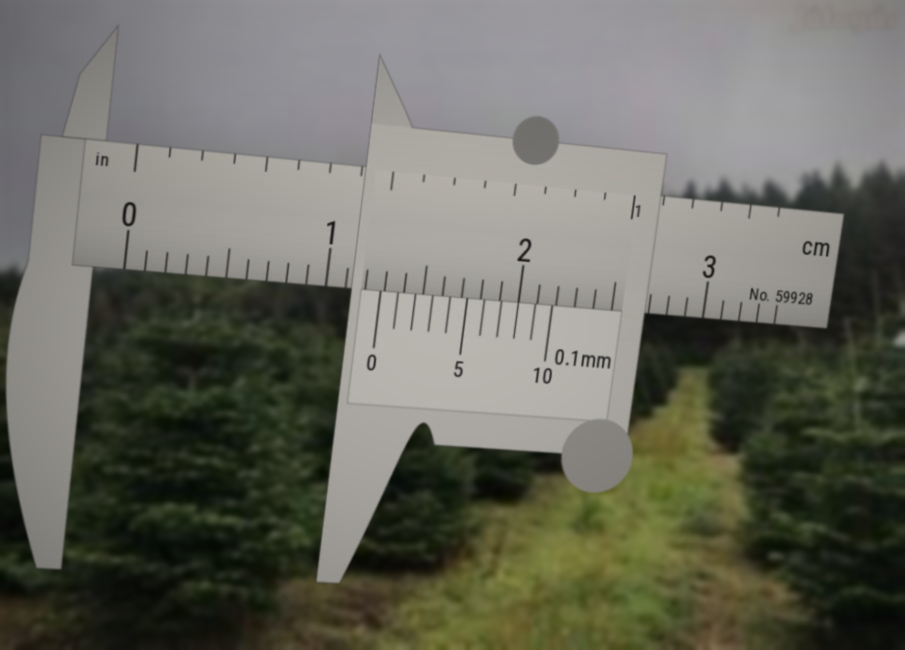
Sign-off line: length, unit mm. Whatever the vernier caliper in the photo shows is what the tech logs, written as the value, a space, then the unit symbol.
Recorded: 12.8 mm
